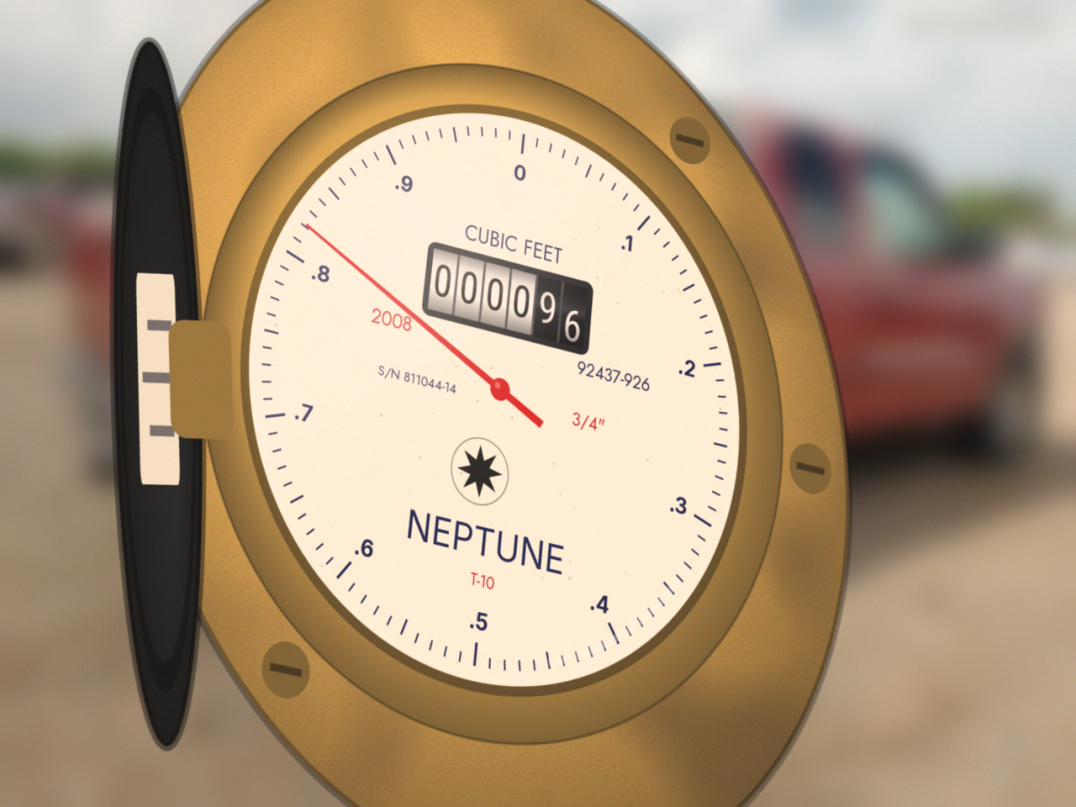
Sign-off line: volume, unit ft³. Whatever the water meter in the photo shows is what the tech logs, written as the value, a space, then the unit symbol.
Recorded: 95.82 ft³
